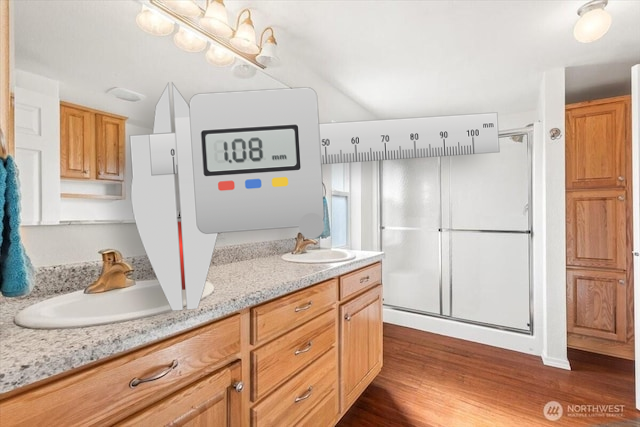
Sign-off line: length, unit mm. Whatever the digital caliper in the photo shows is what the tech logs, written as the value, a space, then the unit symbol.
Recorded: 1.08 mm
